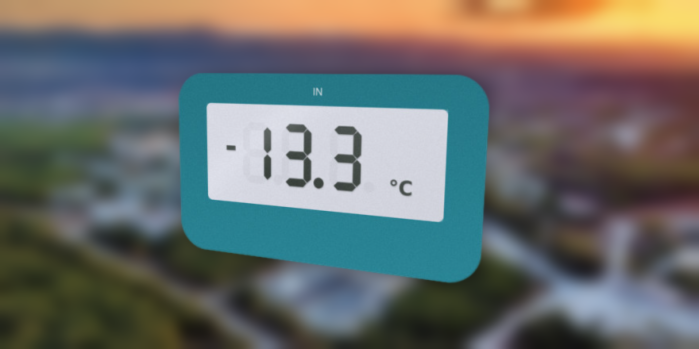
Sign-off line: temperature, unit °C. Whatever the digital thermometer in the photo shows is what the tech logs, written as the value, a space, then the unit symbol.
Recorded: -13.3 °C
